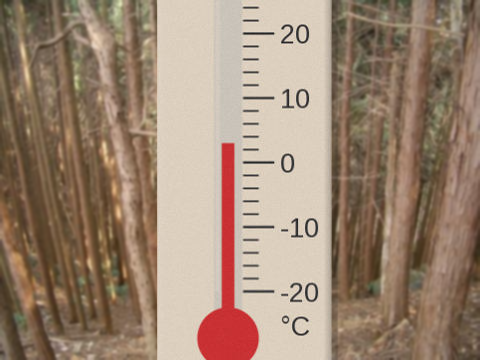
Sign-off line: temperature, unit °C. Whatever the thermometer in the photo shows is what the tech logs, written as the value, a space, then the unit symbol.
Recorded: 3 °C
